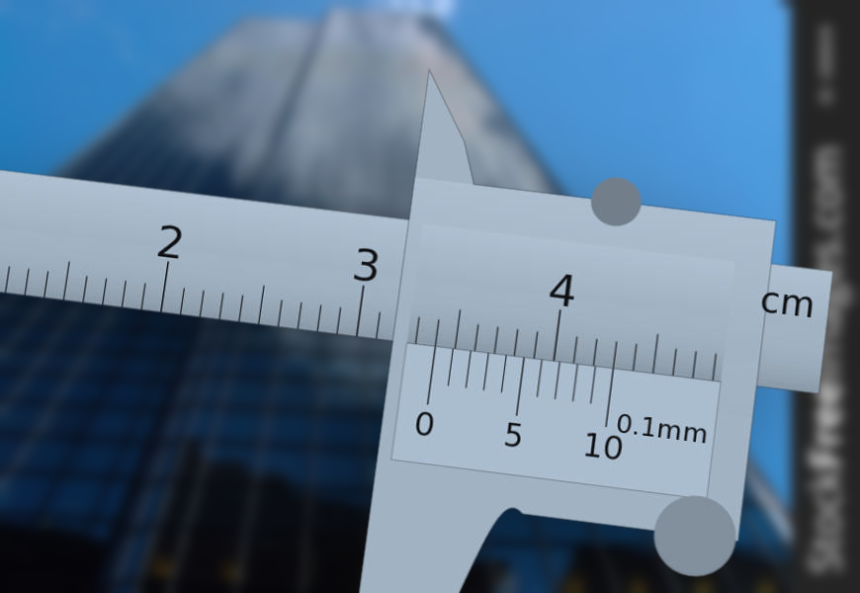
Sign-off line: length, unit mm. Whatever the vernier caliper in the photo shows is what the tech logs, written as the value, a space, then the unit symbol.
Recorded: 34.0 mm
